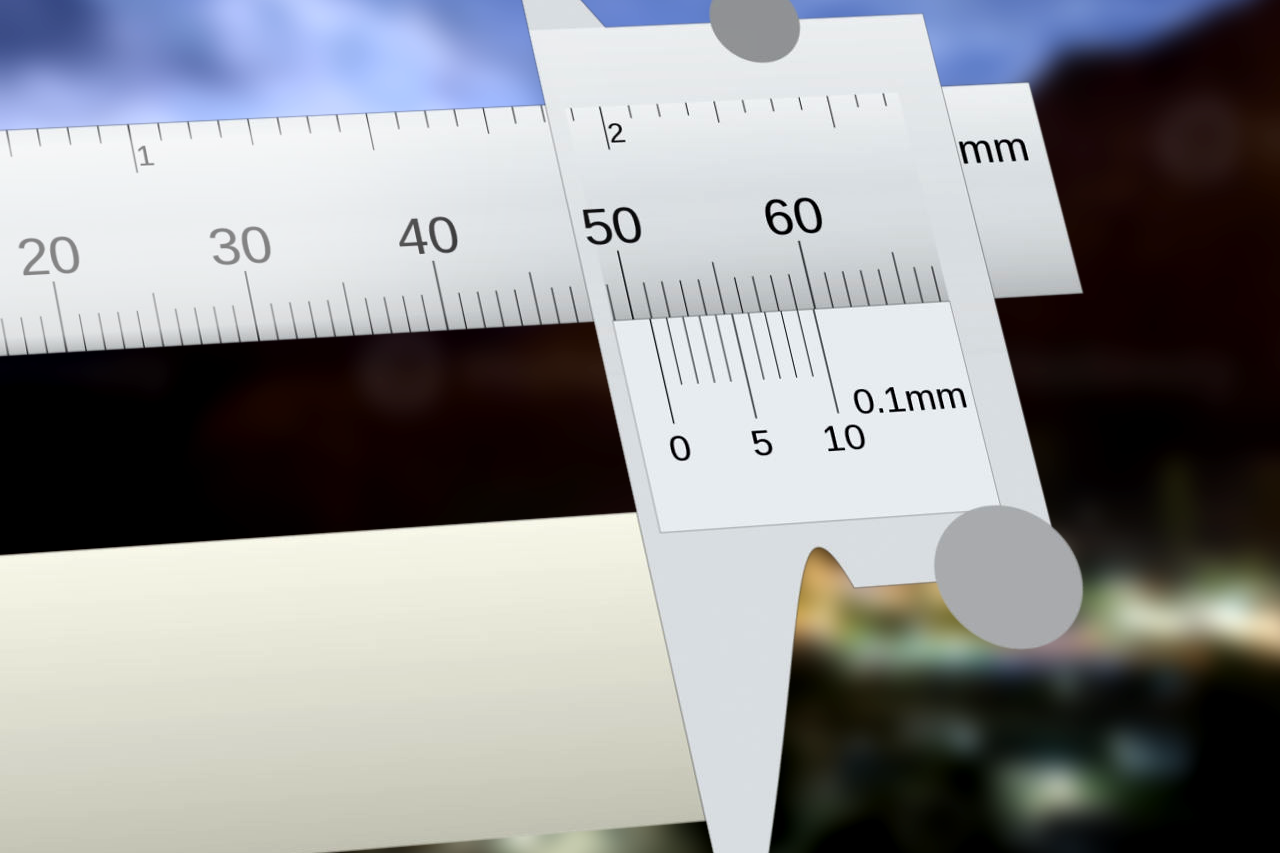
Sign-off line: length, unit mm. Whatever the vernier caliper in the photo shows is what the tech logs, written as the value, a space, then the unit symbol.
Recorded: 50.9 mm
